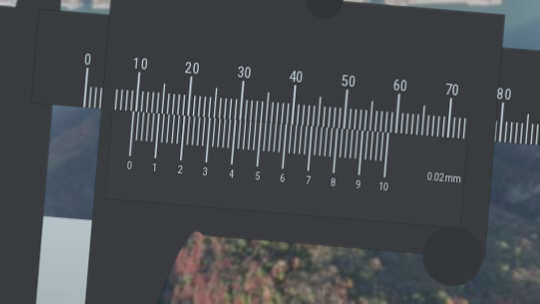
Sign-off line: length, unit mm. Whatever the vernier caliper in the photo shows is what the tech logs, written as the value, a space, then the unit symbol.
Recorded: 9.5 mm
